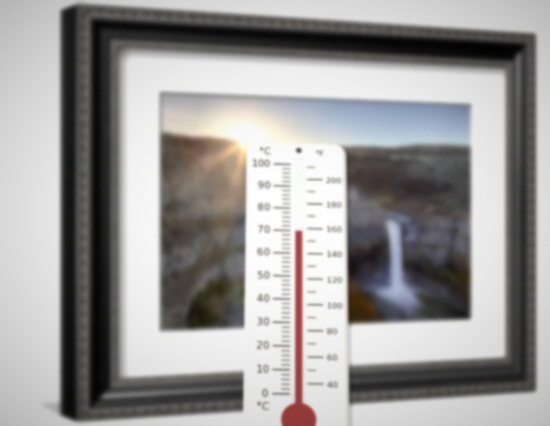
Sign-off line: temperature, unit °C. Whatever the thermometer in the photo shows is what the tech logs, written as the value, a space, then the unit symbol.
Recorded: 70 °C
